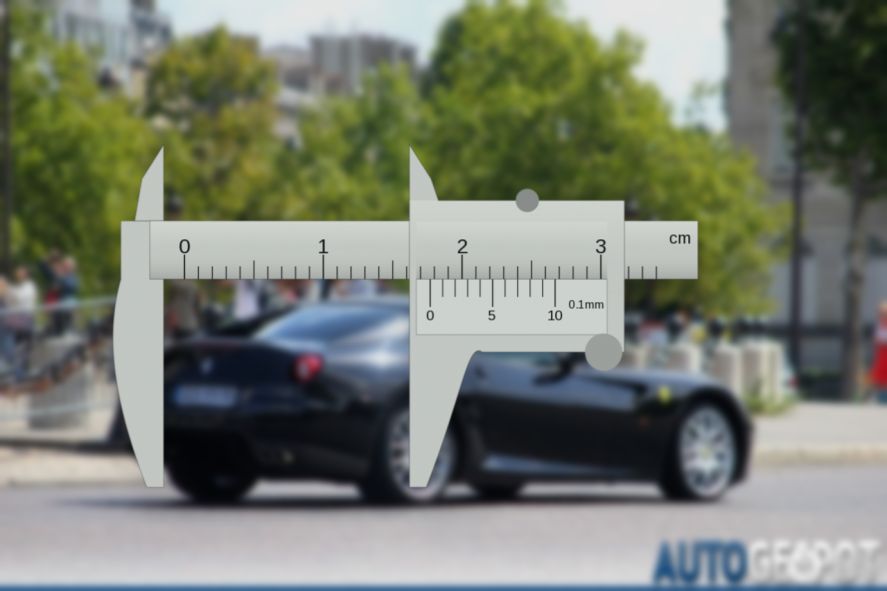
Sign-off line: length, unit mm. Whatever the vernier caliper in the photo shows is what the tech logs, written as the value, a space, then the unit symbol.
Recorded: 17.7 mm
